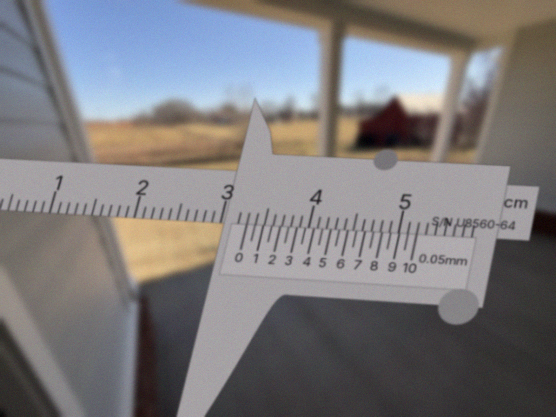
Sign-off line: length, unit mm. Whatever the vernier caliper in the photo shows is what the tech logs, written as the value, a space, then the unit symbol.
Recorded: 33.0 mm
